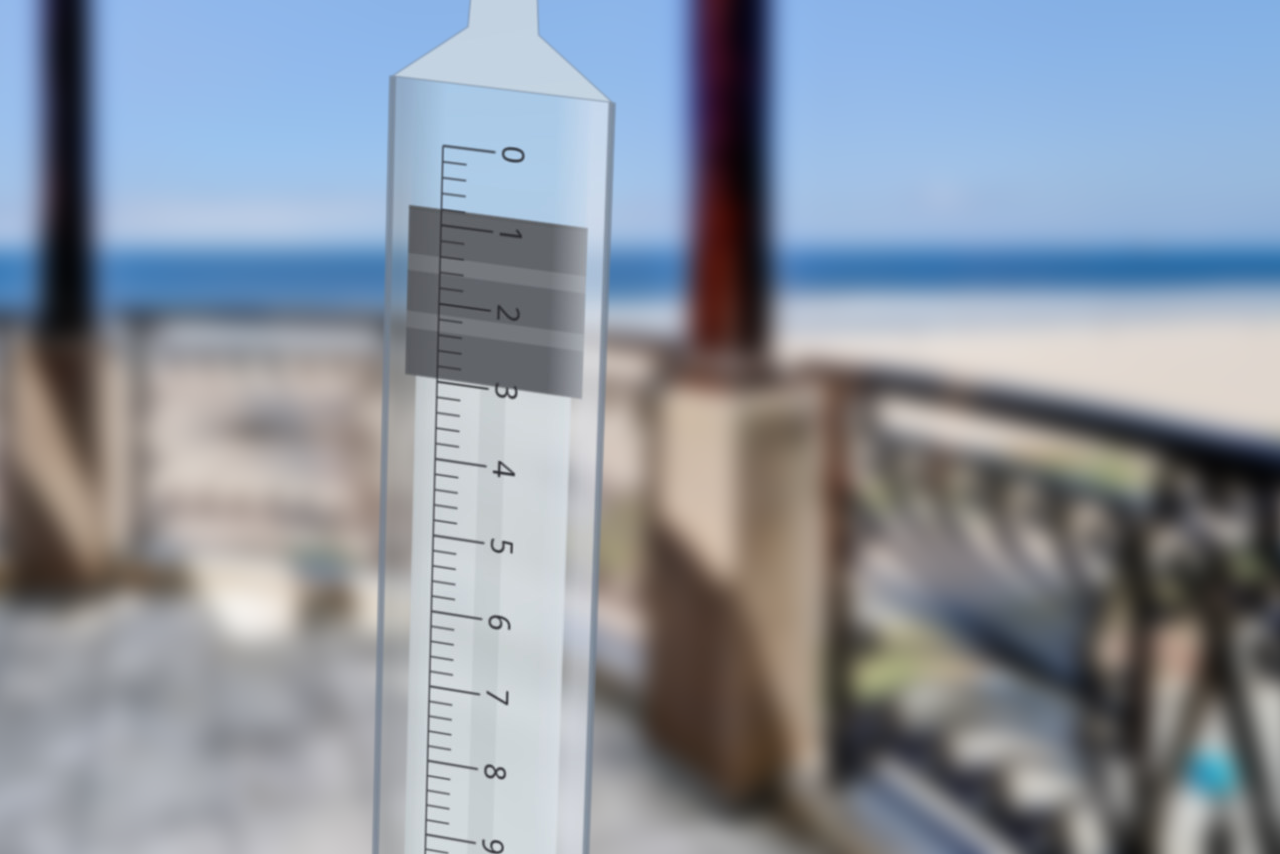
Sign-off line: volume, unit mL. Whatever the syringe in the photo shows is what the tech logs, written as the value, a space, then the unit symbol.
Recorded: 0.8 mL
